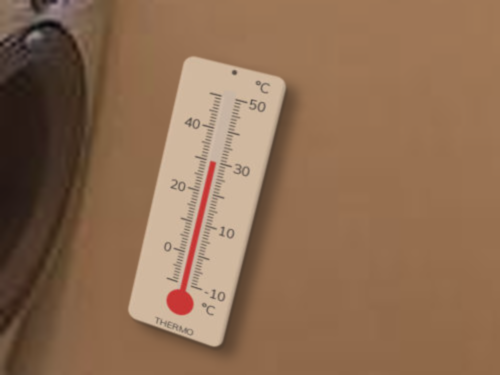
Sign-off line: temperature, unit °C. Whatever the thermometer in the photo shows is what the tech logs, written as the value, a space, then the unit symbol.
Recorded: 30 °C
